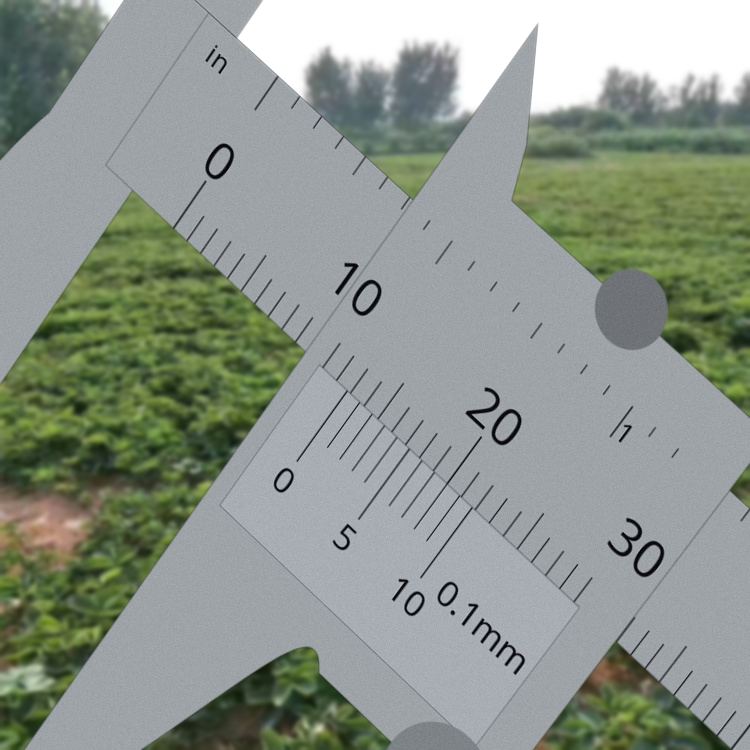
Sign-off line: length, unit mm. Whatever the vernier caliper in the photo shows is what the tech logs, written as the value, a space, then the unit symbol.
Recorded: 12.8 mm
